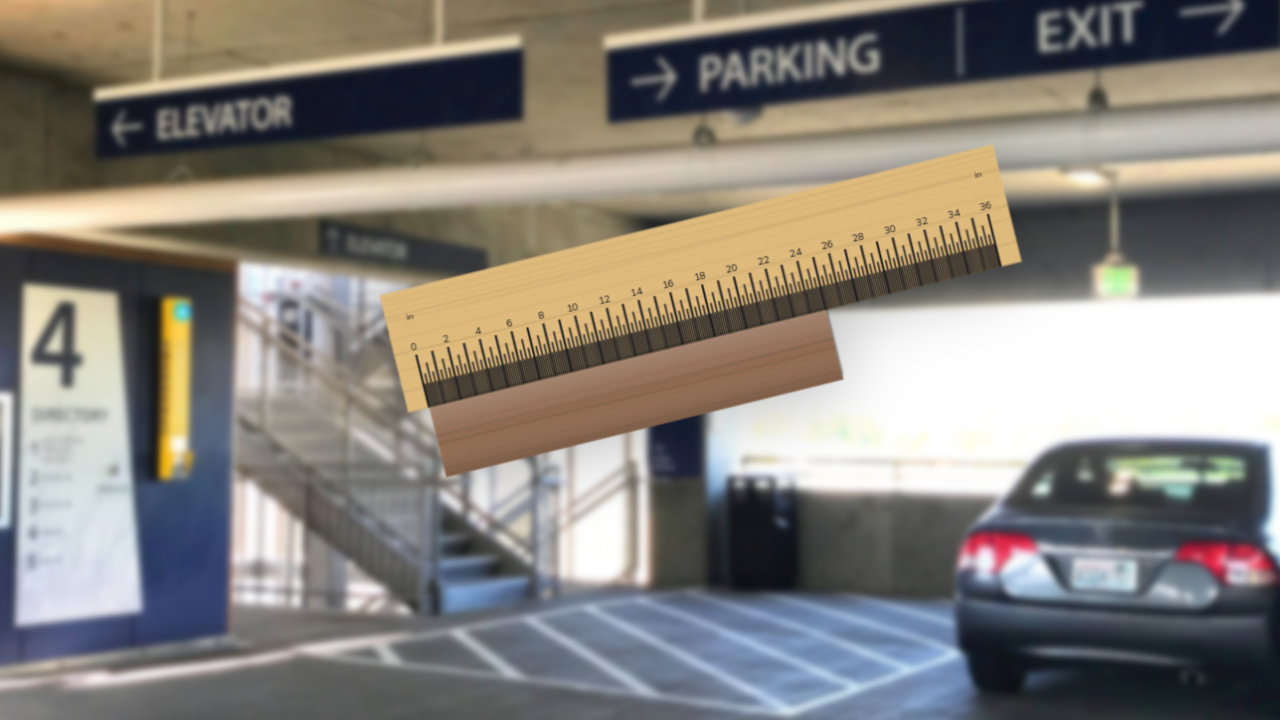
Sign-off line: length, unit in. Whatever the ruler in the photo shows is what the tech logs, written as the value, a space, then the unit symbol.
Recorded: 25 in
